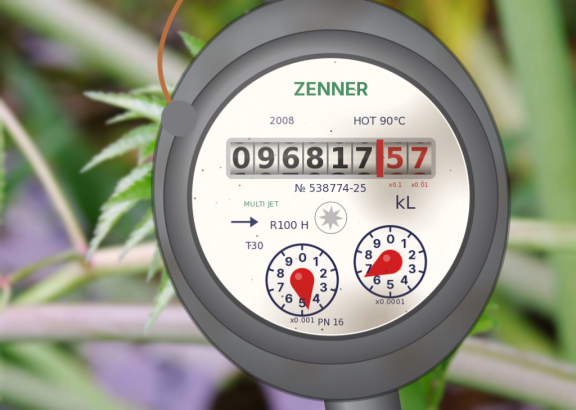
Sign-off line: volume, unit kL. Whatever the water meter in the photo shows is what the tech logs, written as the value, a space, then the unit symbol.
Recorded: 96817.5746 kL
